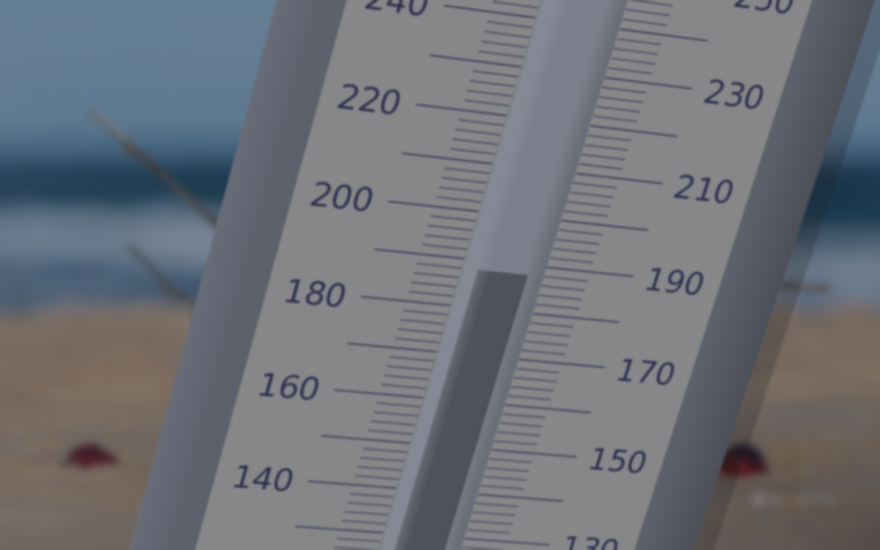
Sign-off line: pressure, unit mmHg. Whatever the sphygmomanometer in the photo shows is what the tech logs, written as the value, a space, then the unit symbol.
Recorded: 188 mmHg
